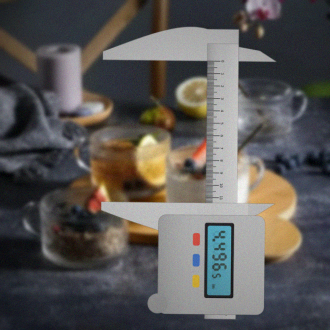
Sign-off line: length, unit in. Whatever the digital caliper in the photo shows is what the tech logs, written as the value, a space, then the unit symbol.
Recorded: 4.4965 in
